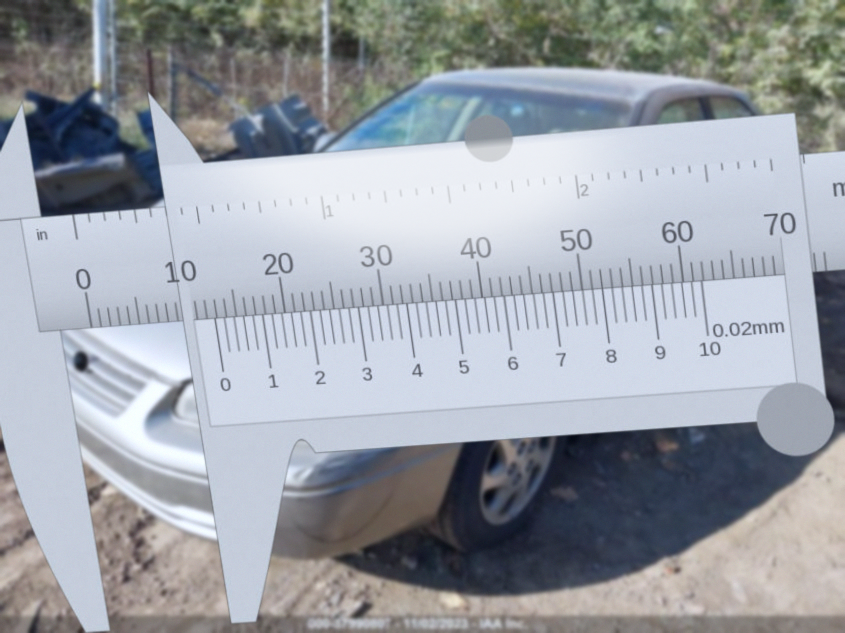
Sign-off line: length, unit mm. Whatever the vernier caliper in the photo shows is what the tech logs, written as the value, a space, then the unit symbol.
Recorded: 12.8 mm
